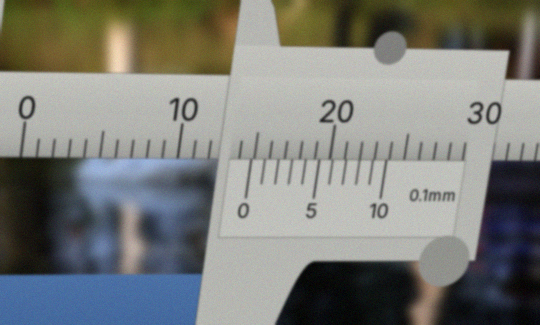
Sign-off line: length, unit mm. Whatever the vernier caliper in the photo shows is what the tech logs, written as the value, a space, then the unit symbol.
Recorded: 14.8 mm
